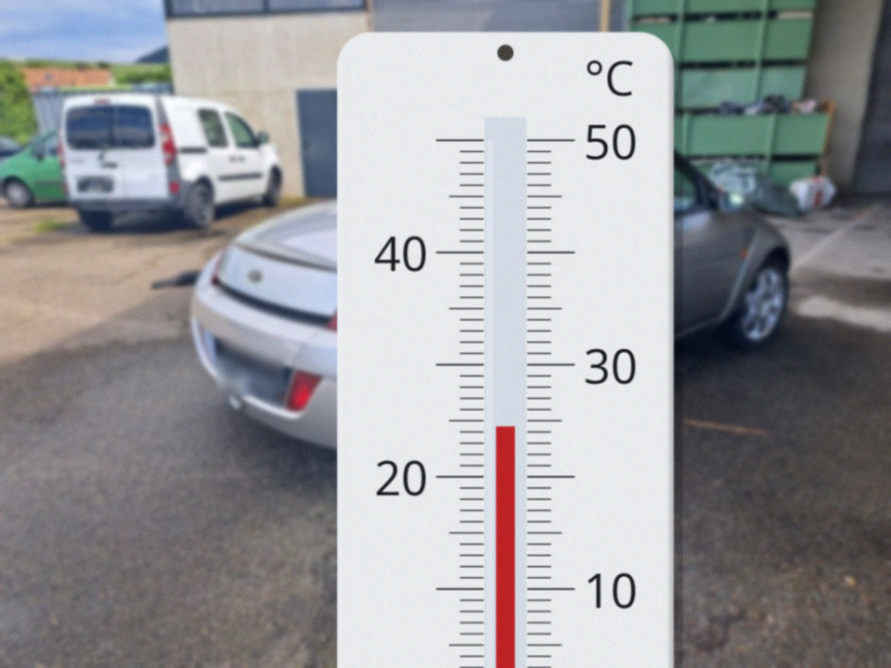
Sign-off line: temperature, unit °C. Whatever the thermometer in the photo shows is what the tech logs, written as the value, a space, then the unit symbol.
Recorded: 24.5 °C
